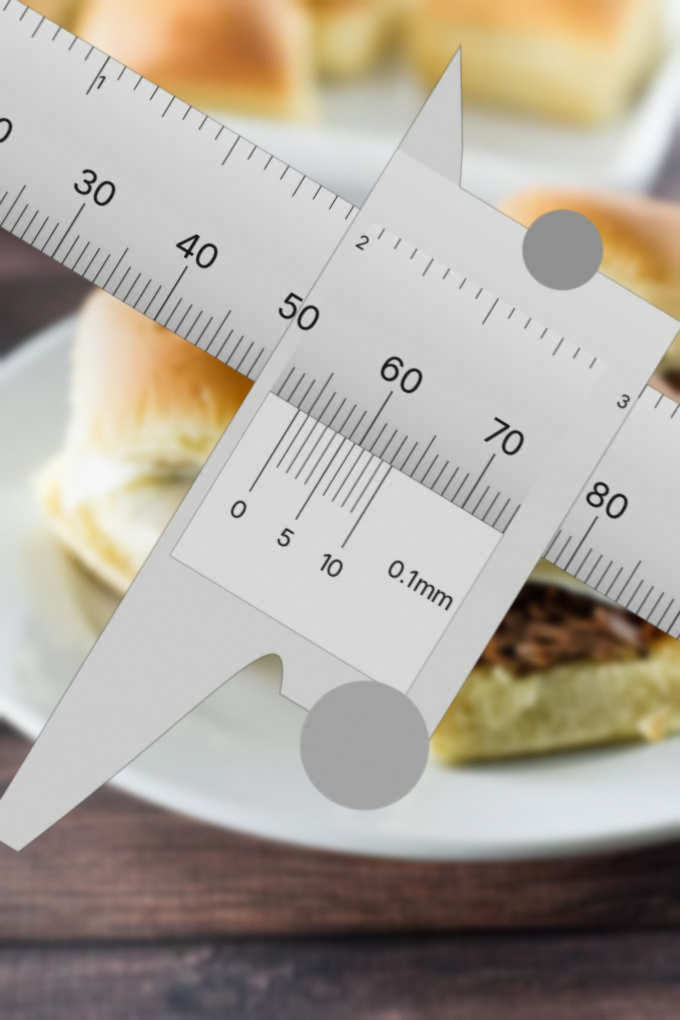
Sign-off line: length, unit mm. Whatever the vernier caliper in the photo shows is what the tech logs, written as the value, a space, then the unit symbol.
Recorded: 54.2 mm
